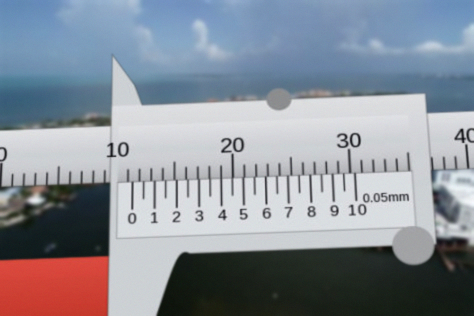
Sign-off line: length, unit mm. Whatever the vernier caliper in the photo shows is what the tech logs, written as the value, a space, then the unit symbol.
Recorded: 11.4 mm
